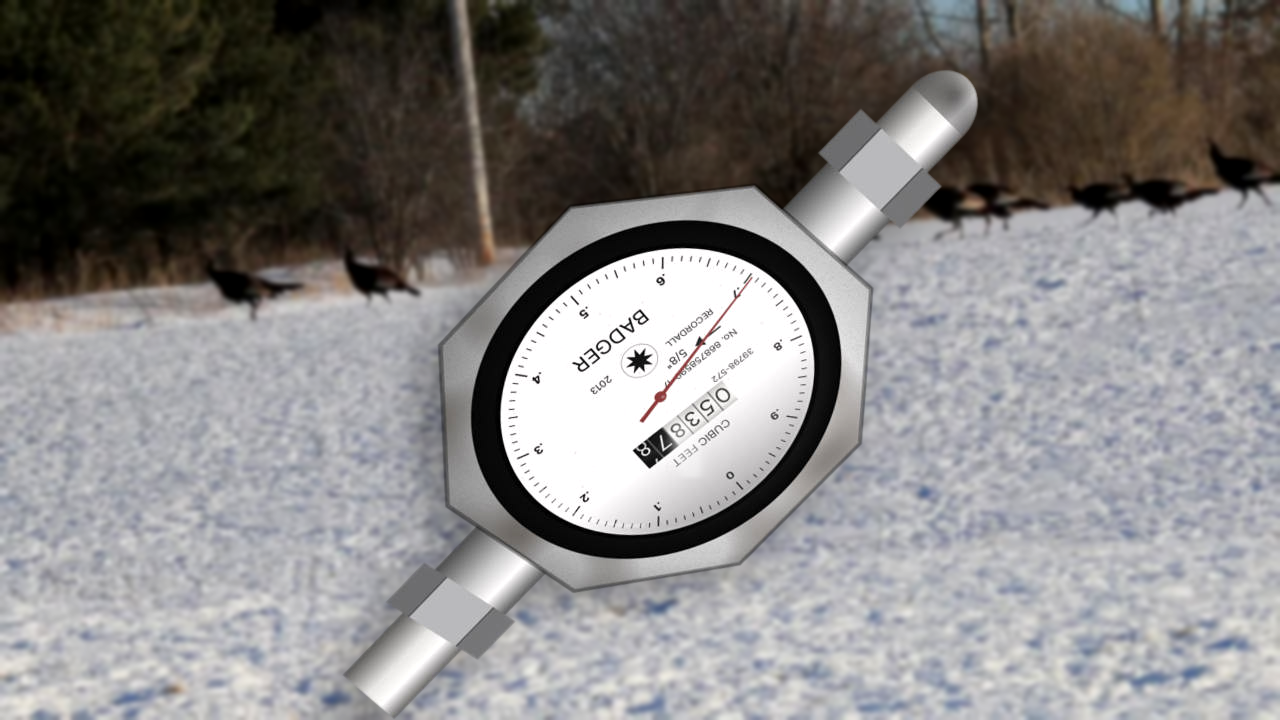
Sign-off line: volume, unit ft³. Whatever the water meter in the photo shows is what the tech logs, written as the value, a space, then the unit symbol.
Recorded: 53877.70 ft³
